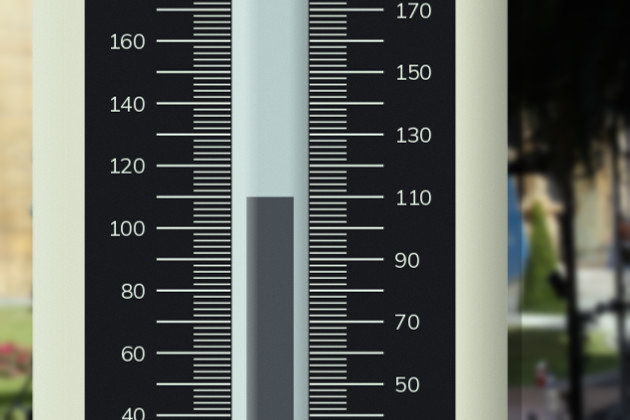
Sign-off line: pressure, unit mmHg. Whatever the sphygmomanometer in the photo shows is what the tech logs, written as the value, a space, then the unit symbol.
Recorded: 110 mmHg
